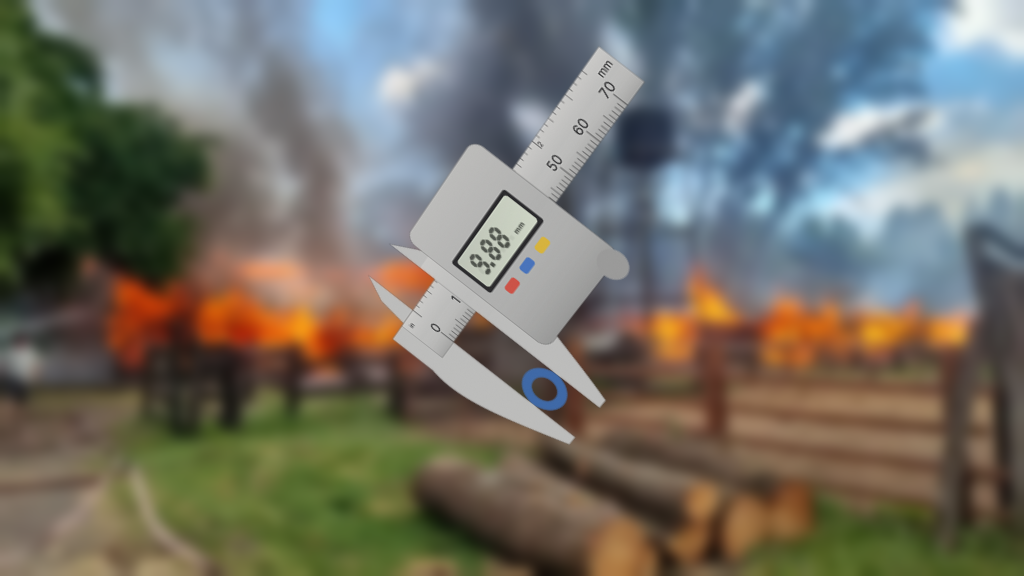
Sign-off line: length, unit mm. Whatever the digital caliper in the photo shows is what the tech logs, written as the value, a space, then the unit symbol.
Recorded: 9.88 mm
